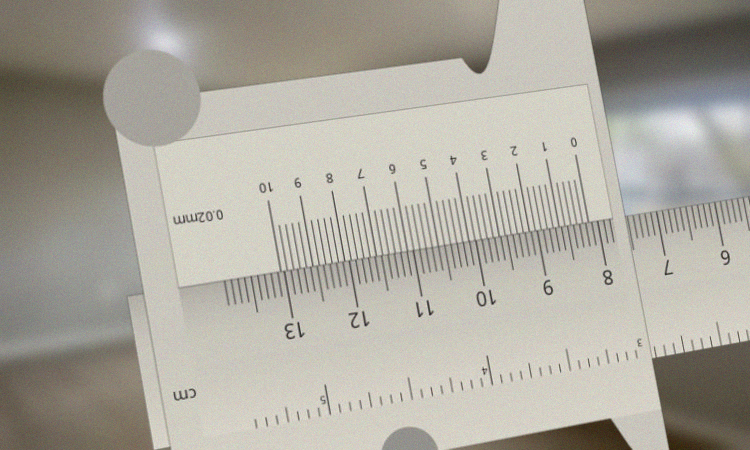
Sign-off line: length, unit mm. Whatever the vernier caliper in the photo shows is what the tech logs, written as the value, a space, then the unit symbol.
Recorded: 81.5 mm
